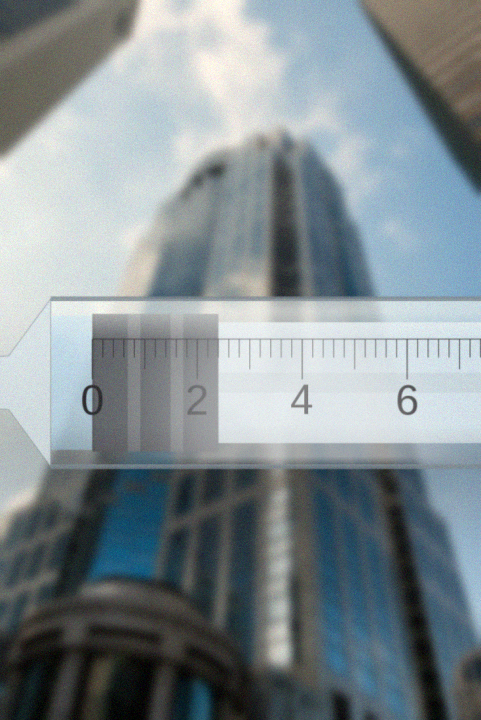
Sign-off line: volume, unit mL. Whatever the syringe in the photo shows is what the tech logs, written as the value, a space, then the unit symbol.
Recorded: 0 mL
